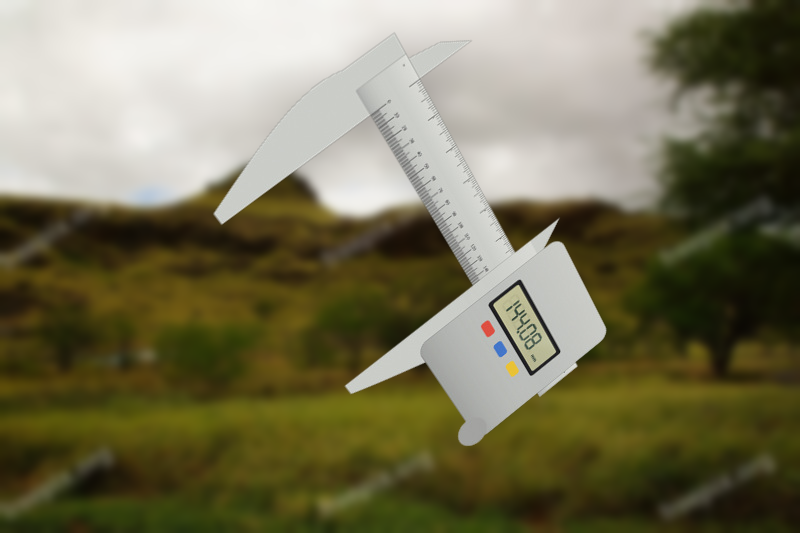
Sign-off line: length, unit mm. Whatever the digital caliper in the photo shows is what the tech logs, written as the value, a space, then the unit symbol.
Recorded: 144.08 mm
